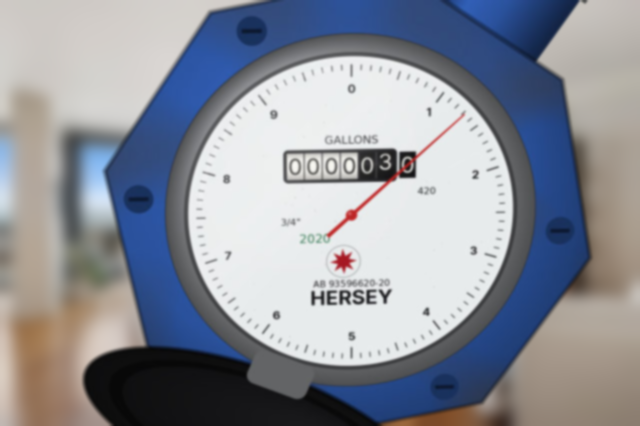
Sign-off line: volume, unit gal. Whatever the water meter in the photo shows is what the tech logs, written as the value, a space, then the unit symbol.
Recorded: 31.3 gal
